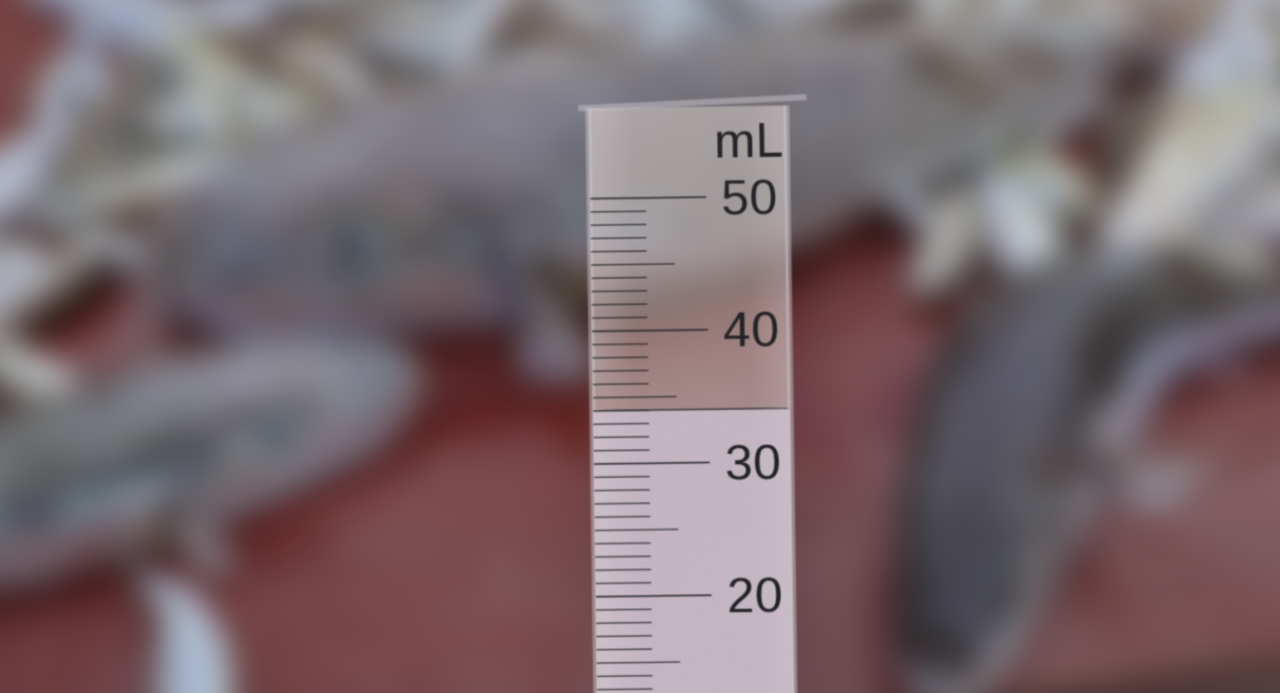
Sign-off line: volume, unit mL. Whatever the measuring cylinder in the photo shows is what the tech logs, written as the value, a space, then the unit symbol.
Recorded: 34 mL
